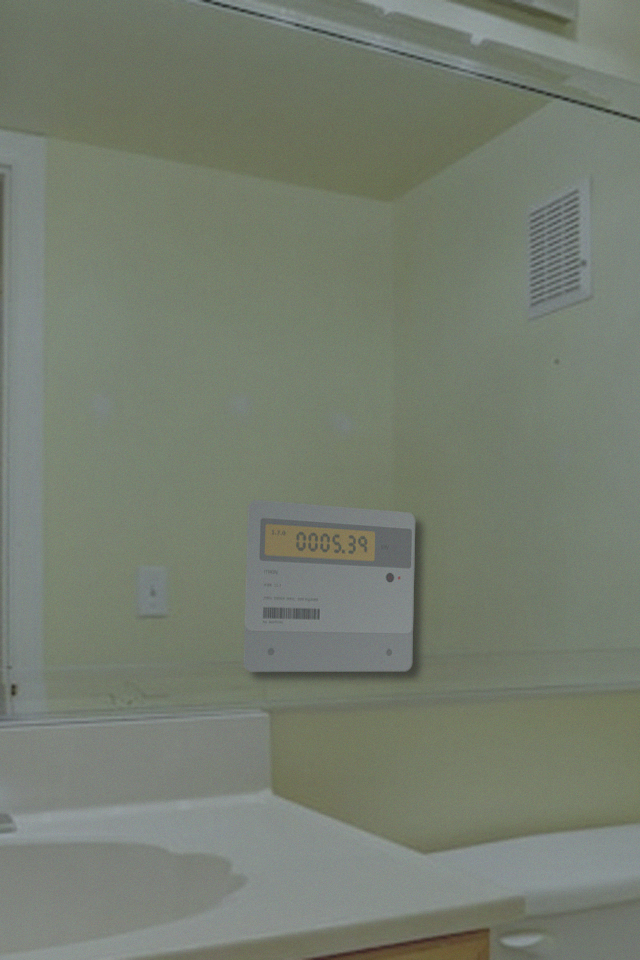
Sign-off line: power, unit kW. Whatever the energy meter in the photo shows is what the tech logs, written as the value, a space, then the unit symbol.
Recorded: 5.39 kW
